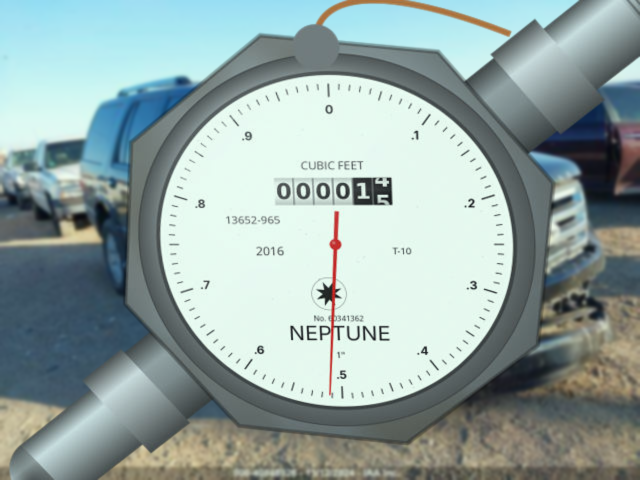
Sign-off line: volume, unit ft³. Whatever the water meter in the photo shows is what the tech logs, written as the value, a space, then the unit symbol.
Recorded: 14.51 ft³
